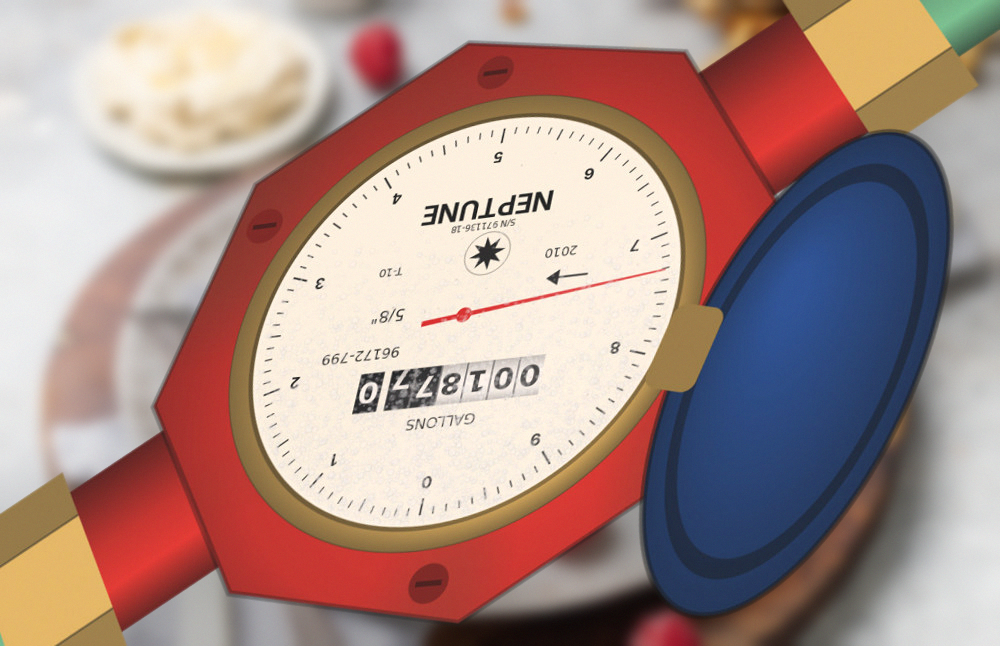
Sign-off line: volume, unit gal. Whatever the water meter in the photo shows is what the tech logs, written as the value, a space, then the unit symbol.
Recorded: 18767.3 gal
